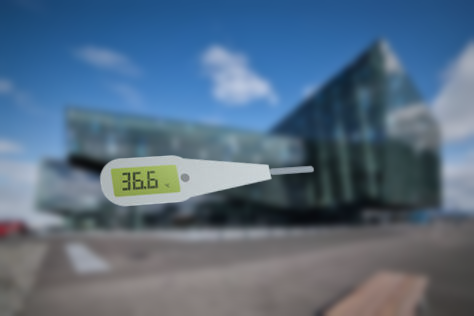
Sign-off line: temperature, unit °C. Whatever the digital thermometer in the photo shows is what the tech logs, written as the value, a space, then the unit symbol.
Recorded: 36.6 °C
